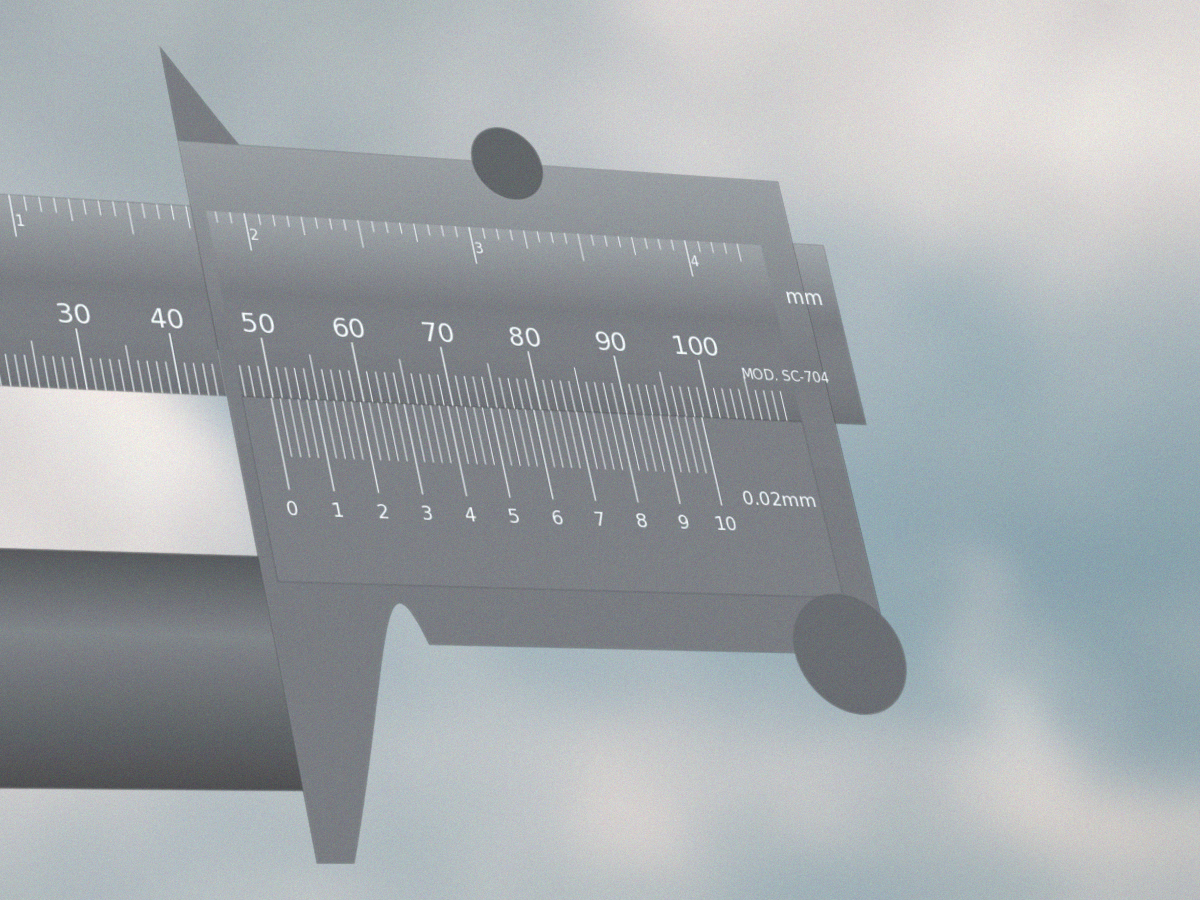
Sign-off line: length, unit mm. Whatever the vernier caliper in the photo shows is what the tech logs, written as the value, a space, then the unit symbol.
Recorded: 49.8 mm
